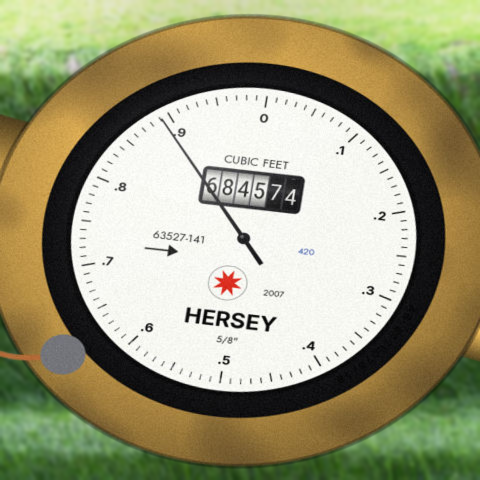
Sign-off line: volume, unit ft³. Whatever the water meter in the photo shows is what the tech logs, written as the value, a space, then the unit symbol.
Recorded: 684573.89 ft³
